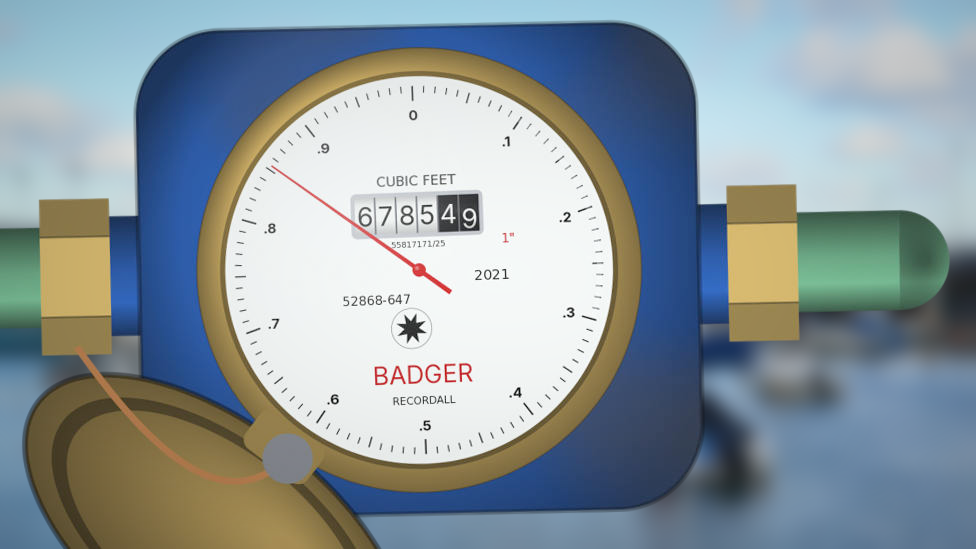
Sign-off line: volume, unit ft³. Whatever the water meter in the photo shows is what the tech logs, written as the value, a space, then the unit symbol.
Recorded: 678548.85 ft³
